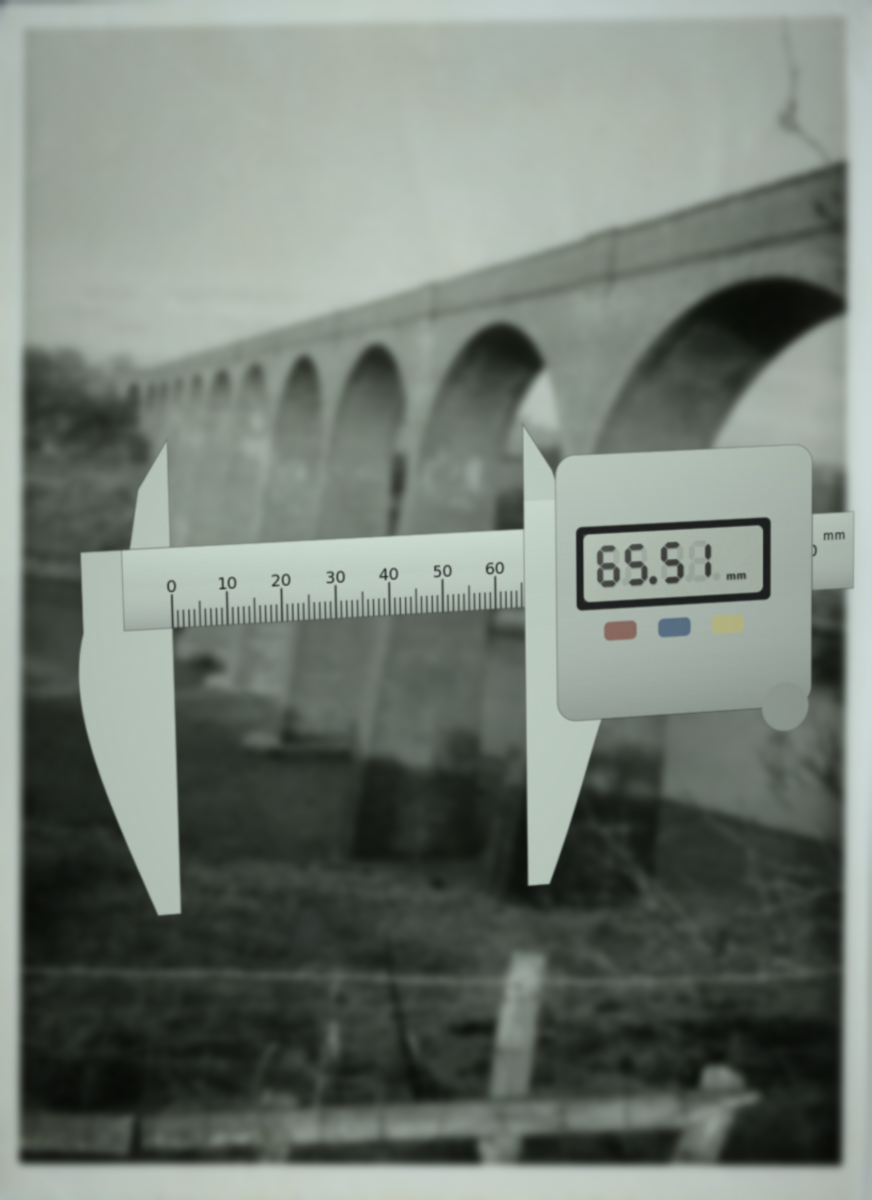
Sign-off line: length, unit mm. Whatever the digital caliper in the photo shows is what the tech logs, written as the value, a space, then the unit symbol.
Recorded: 65.51 mm
